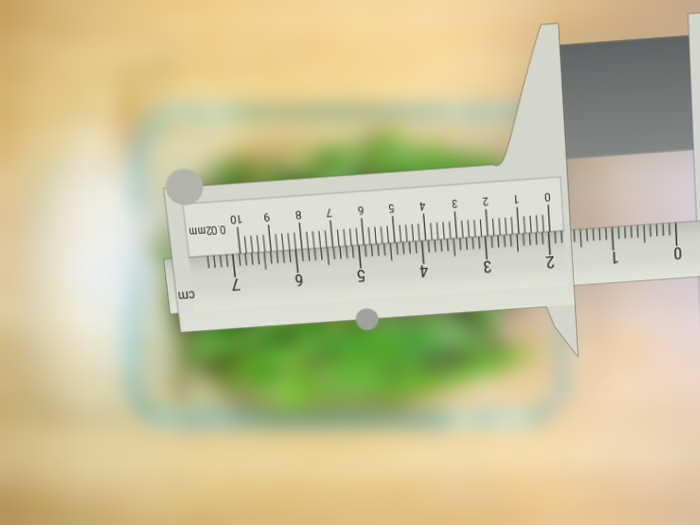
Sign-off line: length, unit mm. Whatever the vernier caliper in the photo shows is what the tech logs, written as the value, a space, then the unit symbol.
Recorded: 19.8 mm
